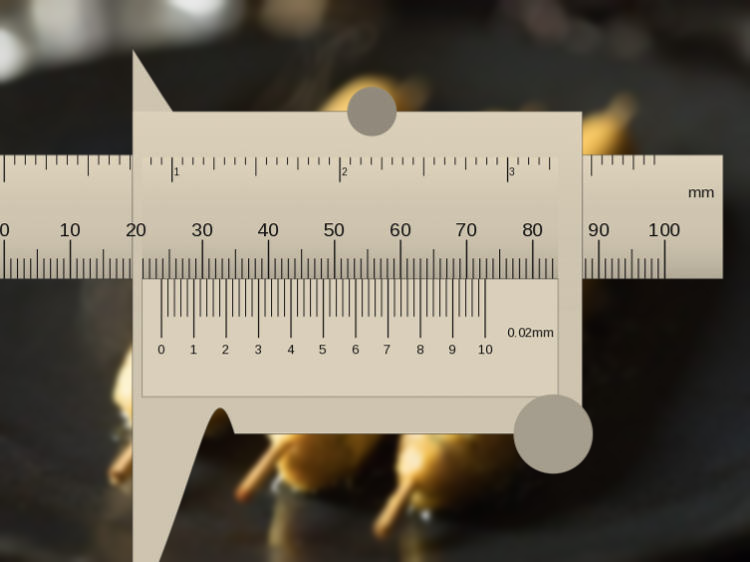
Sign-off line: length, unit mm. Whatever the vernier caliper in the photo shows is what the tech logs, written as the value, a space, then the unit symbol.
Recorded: 23.8 mm
